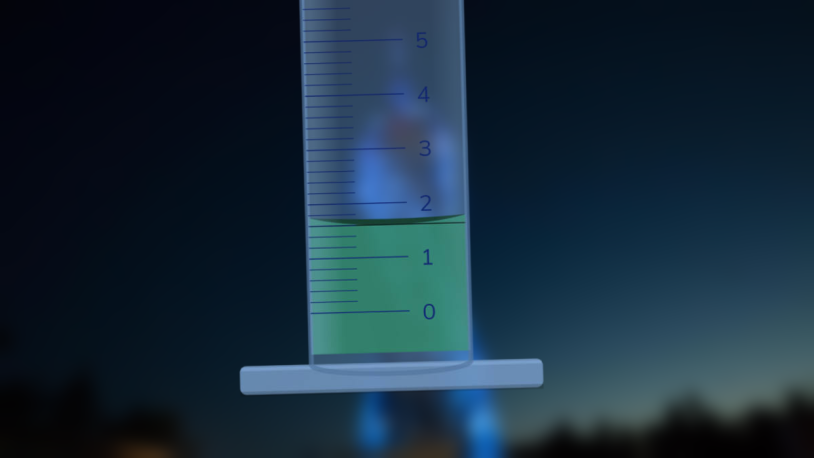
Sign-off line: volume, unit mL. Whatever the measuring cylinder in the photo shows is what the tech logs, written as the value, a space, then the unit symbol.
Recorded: 1.6 mL
